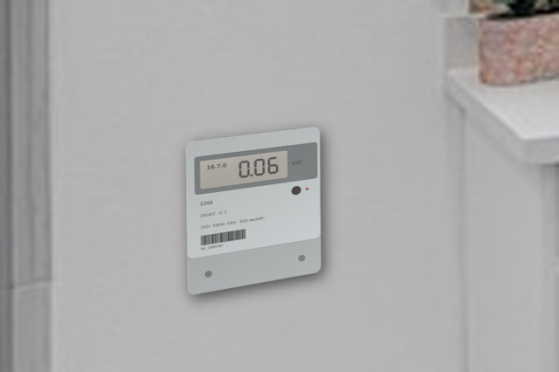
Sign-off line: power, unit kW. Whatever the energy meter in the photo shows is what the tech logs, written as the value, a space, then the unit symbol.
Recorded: 0.06 kW
